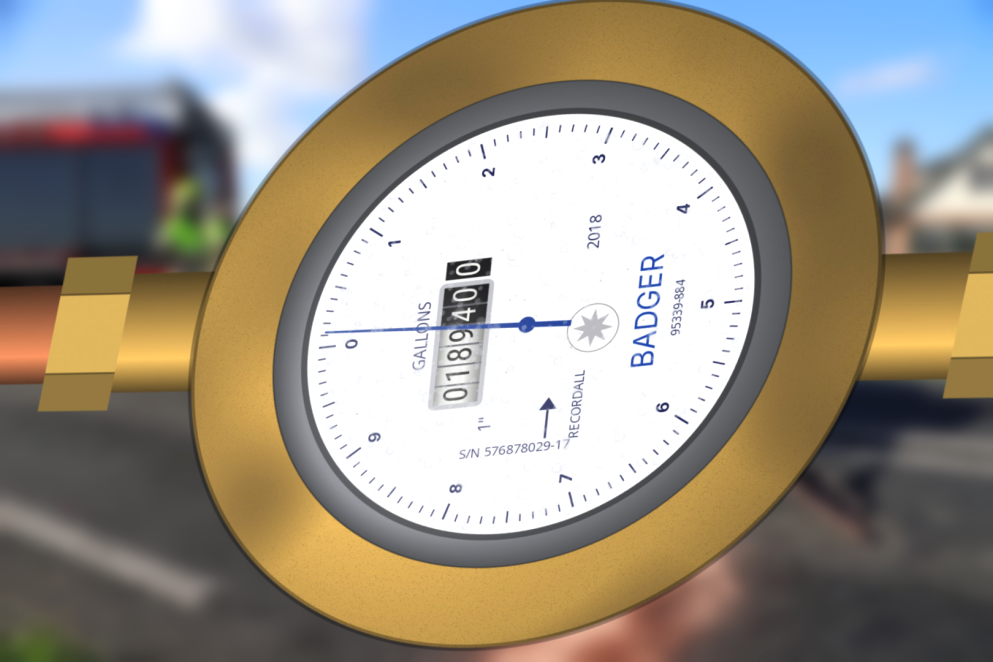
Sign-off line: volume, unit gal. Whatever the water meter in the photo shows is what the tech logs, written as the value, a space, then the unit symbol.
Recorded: 189400.1 gal
